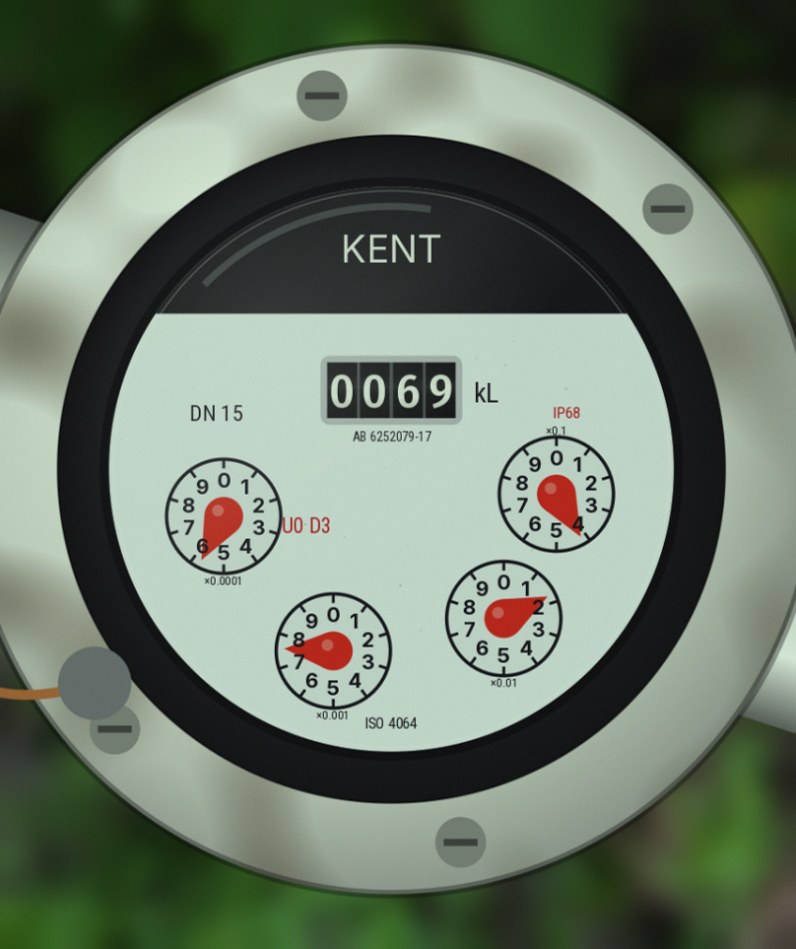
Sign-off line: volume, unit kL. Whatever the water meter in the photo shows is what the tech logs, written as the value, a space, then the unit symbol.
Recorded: 69.4175 kL
